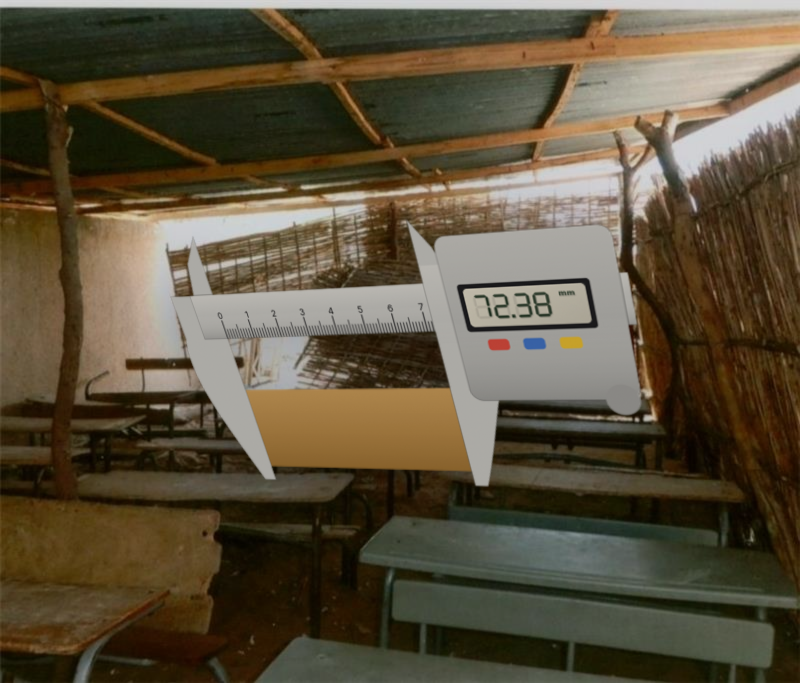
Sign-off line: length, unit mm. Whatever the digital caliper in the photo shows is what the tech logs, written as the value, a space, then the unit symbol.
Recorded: 72.38 mm
